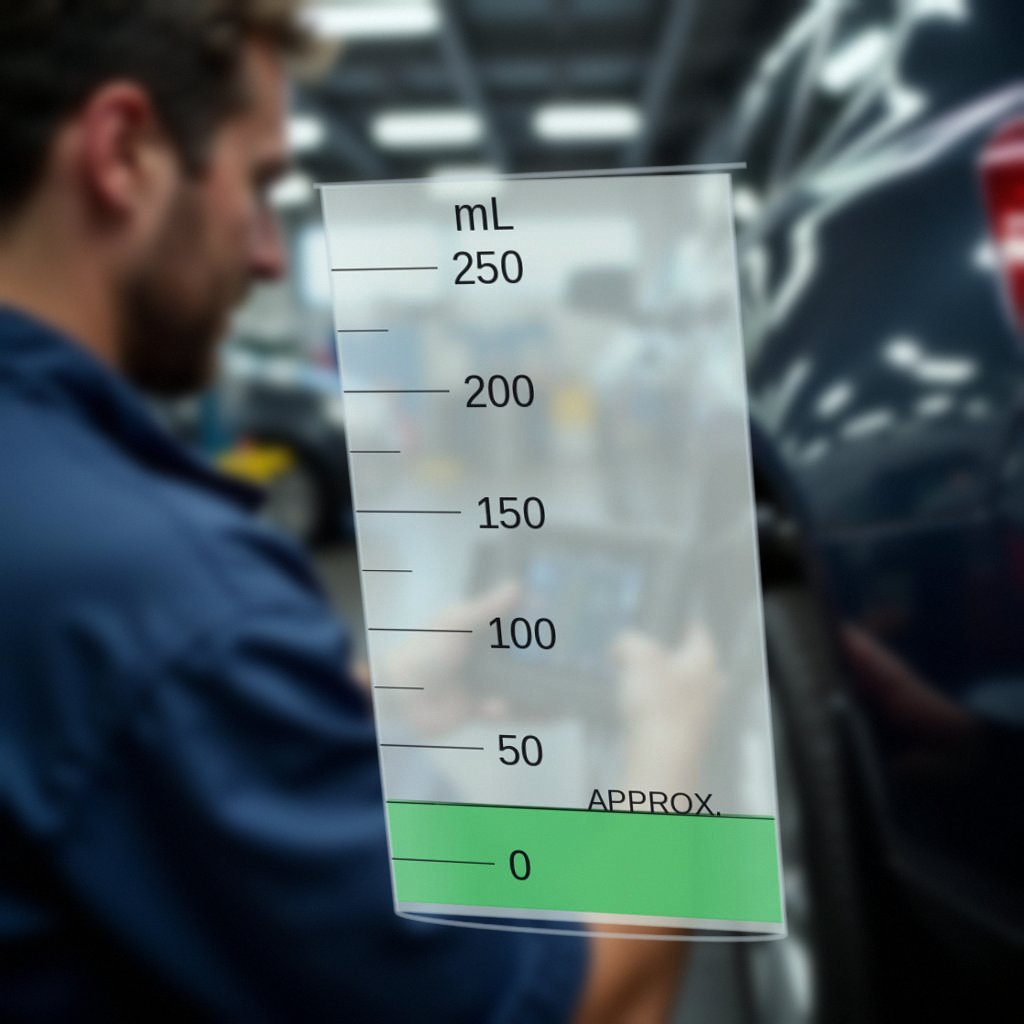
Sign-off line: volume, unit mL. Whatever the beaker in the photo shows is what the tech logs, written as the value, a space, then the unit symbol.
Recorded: 25 mL
